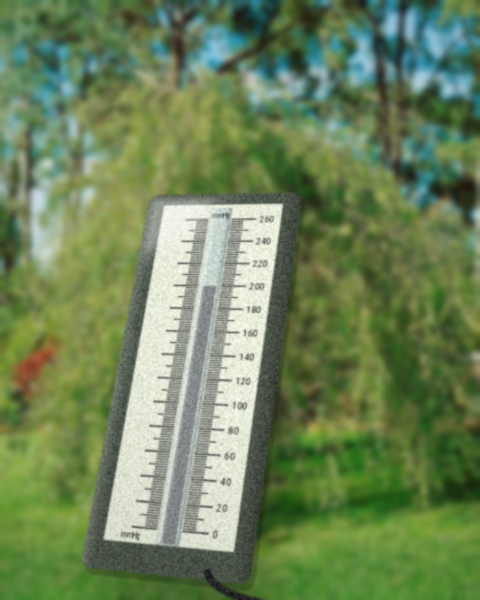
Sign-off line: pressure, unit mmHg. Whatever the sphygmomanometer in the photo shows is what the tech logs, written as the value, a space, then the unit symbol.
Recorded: 200 mmHg
